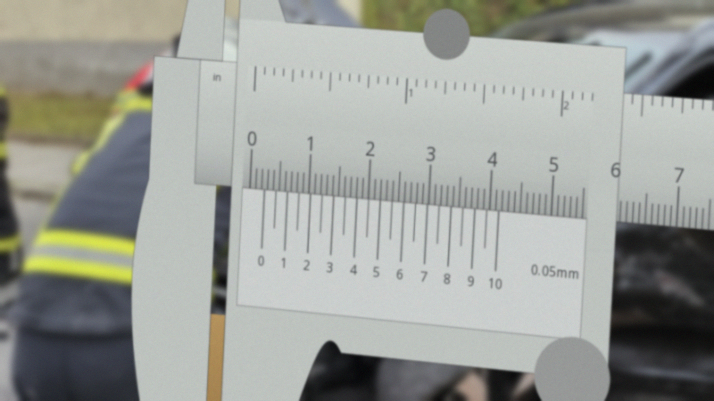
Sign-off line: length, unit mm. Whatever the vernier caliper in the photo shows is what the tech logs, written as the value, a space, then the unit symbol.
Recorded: 2.5 mm
